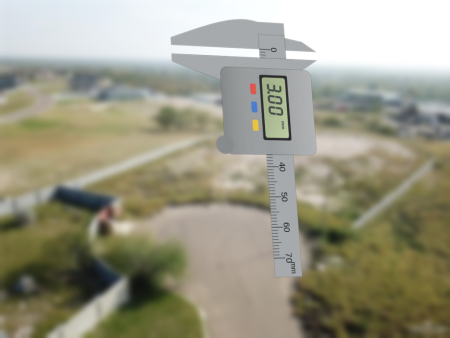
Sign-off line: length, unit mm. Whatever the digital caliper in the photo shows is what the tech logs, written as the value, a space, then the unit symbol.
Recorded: 3.00 mm
